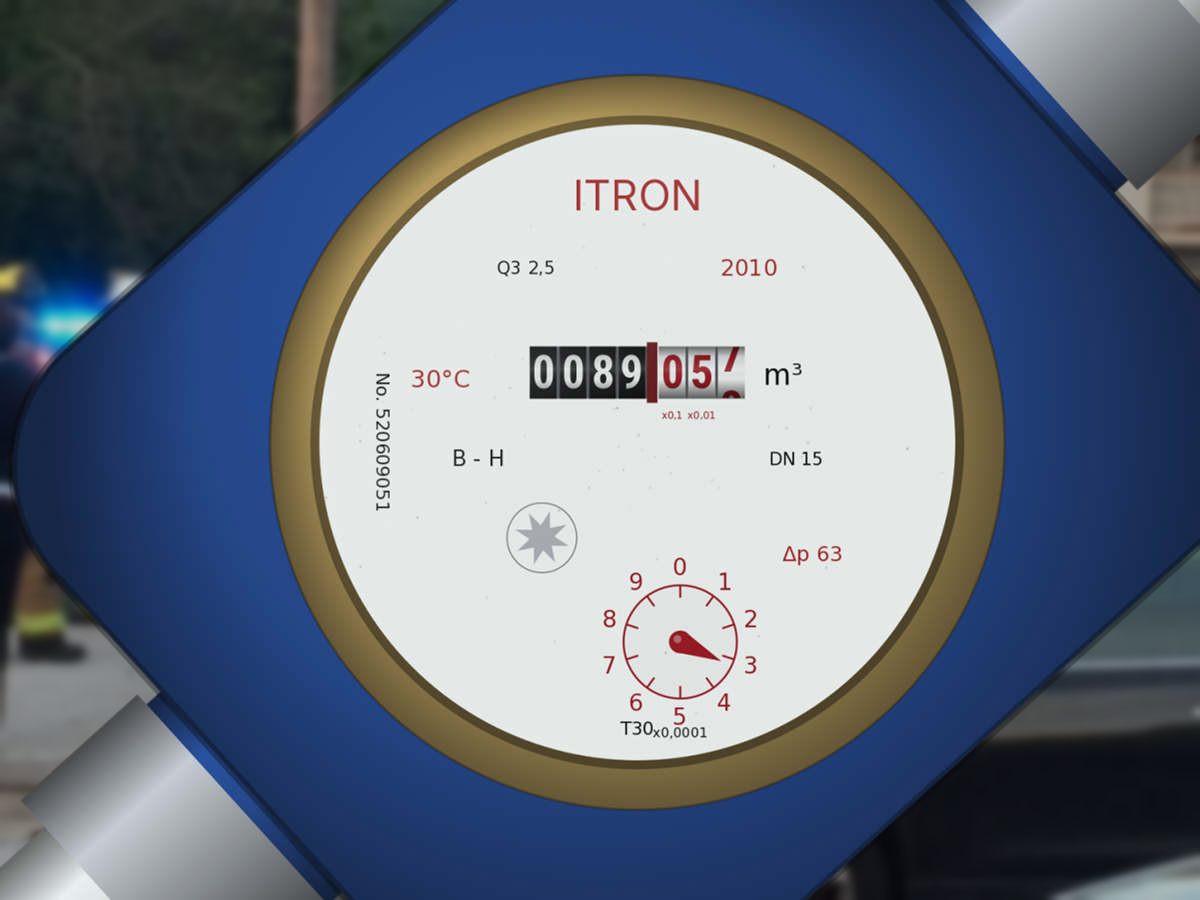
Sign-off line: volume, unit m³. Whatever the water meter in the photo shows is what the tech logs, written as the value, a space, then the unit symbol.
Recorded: 89.0573 m³
